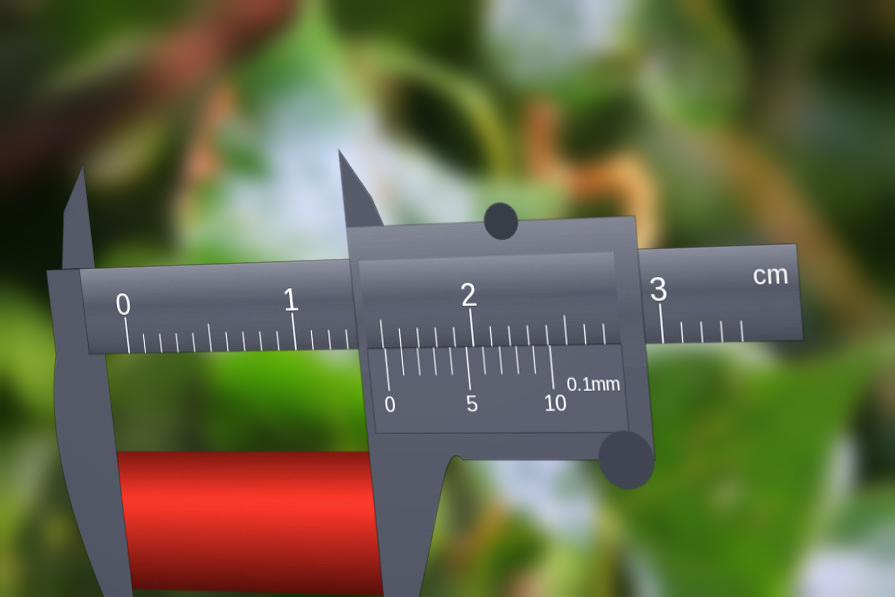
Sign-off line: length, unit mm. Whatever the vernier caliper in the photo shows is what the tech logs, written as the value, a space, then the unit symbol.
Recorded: 15.1 mm
